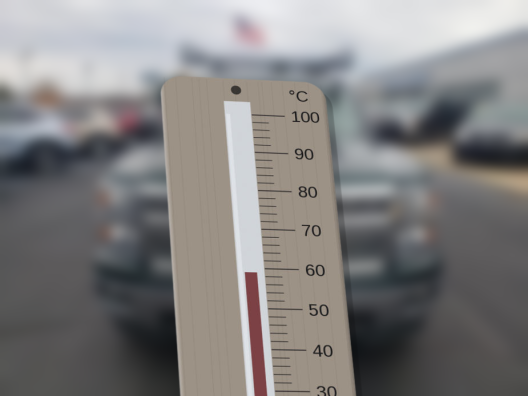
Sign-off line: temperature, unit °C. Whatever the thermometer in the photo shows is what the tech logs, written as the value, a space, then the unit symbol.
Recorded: 59 °C
